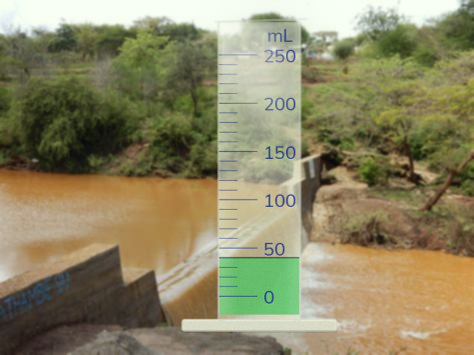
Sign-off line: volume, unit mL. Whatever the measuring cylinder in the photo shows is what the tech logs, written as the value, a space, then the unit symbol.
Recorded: 40 mL
